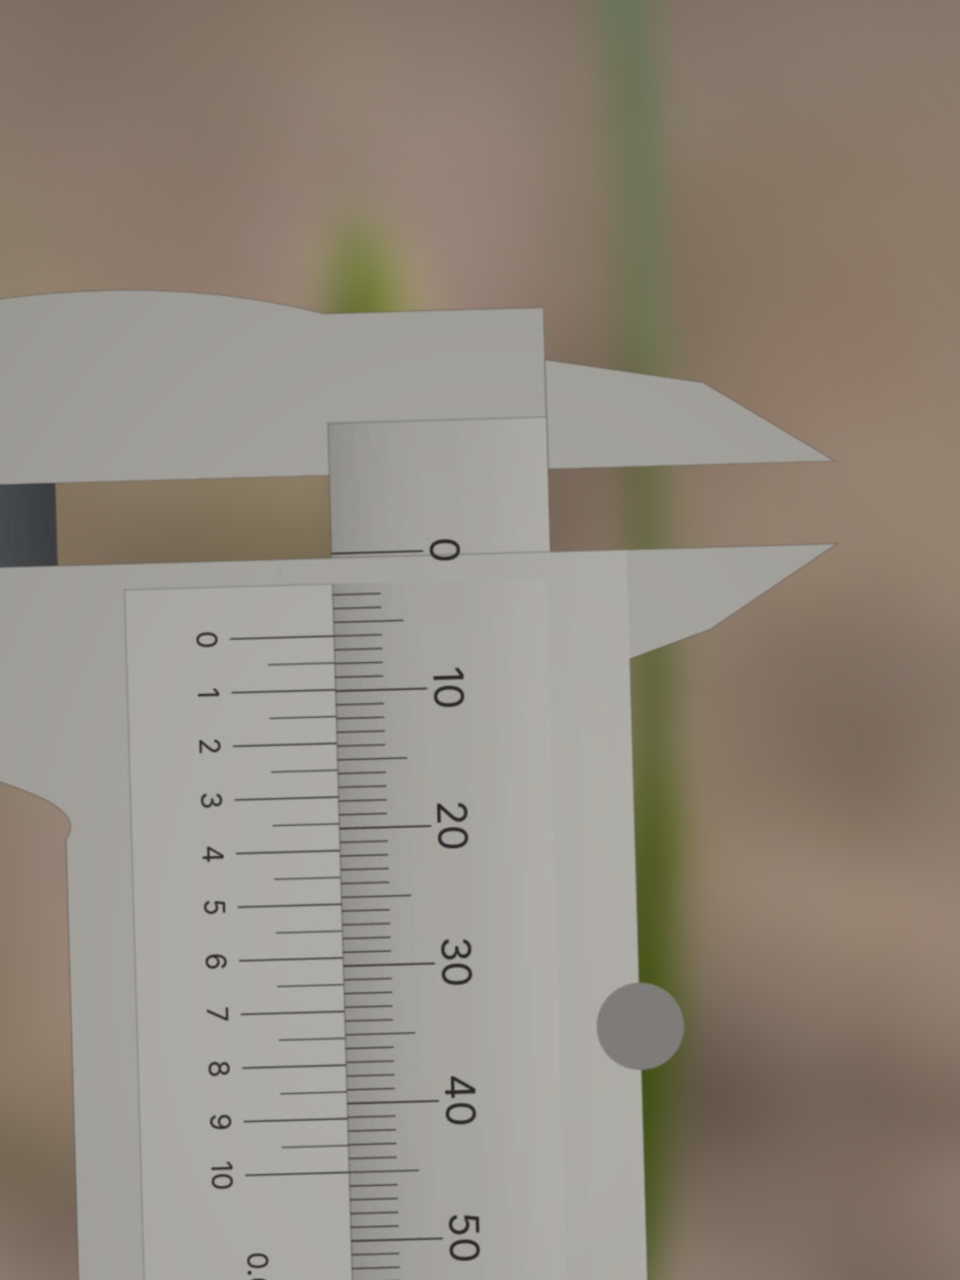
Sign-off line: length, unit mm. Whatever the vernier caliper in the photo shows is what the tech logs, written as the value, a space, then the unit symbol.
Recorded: 6.0 mm
